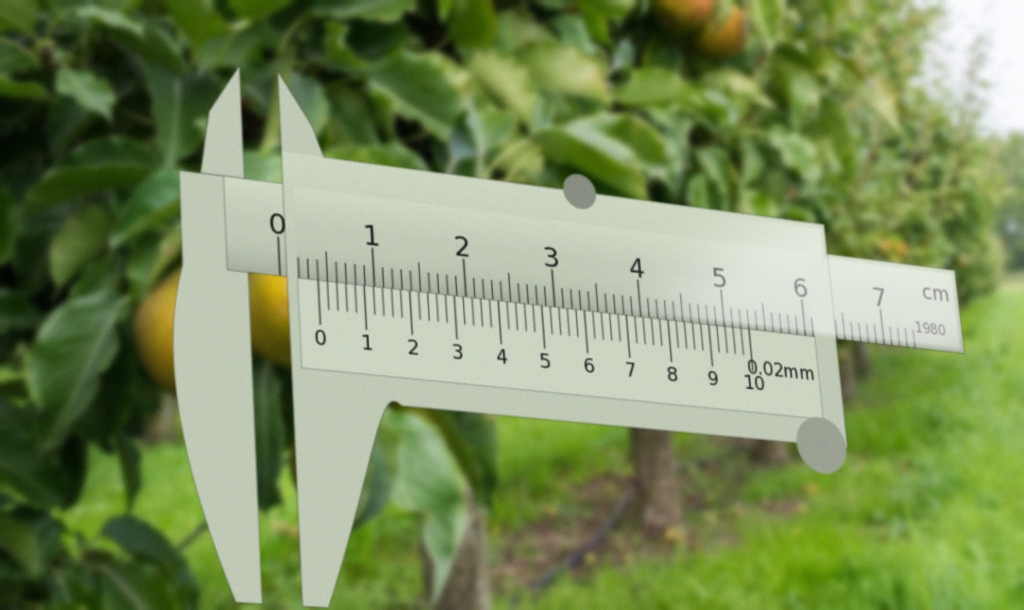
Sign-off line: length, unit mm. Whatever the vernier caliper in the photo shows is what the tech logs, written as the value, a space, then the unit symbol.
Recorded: 4.0 mm
